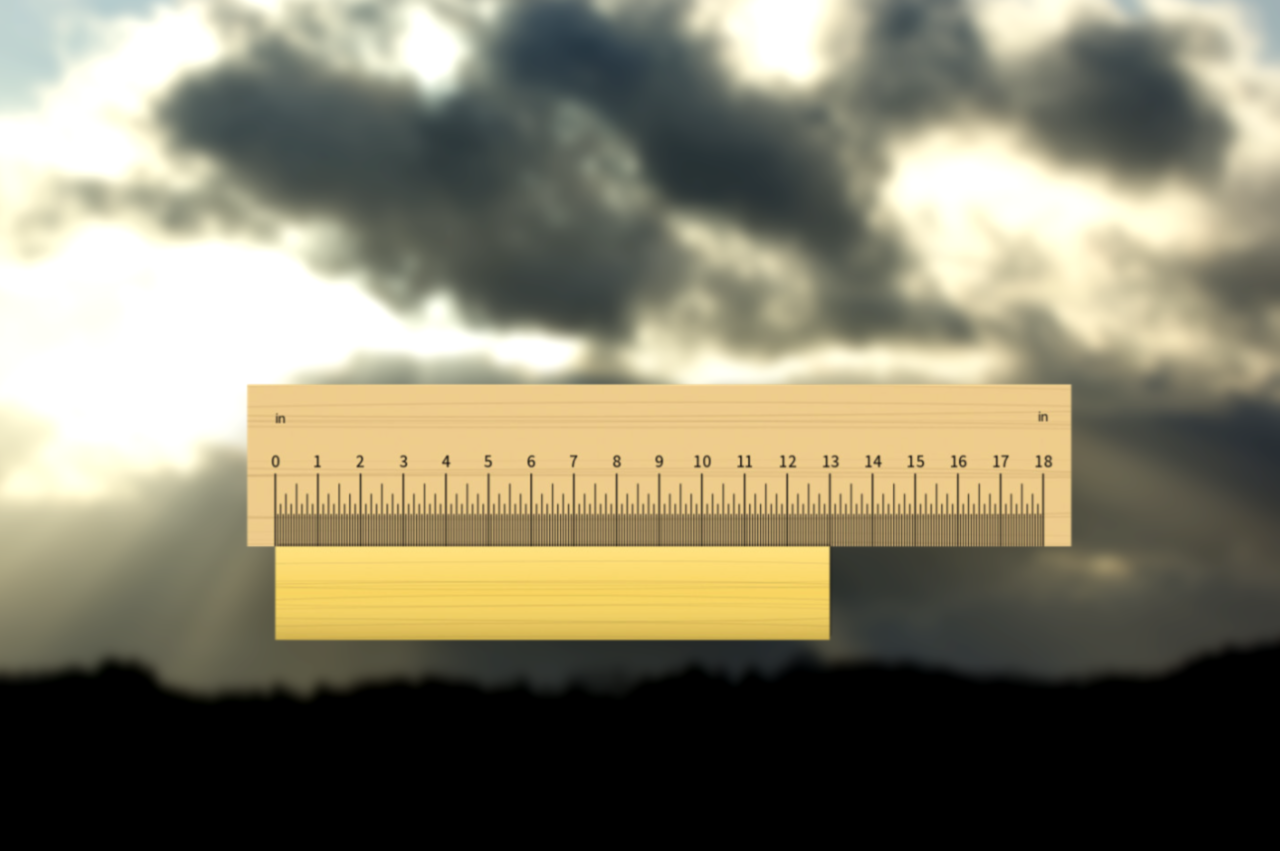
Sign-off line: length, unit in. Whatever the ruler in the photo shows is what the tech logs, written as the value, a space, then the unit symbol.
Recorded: 13 in
